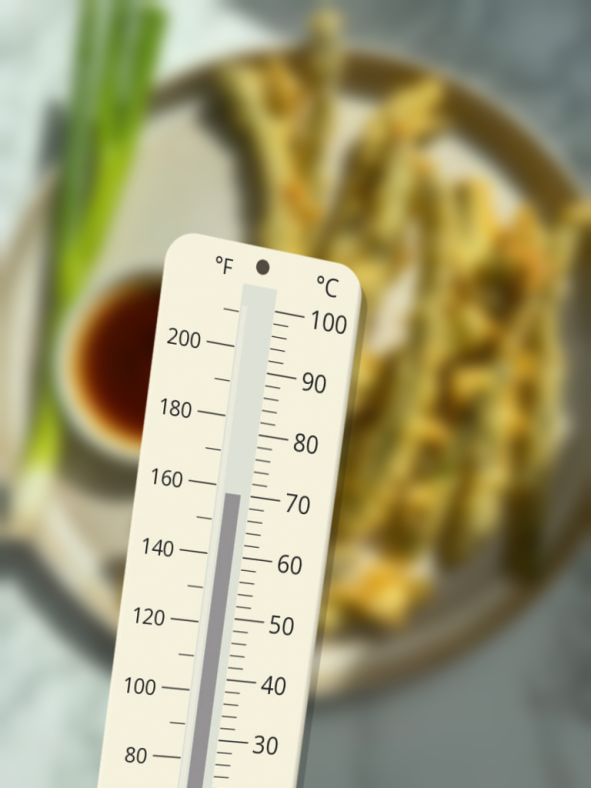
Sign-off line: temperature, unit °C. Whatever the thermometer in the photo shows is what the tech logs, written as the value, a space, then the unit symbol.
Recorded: 70 °C
